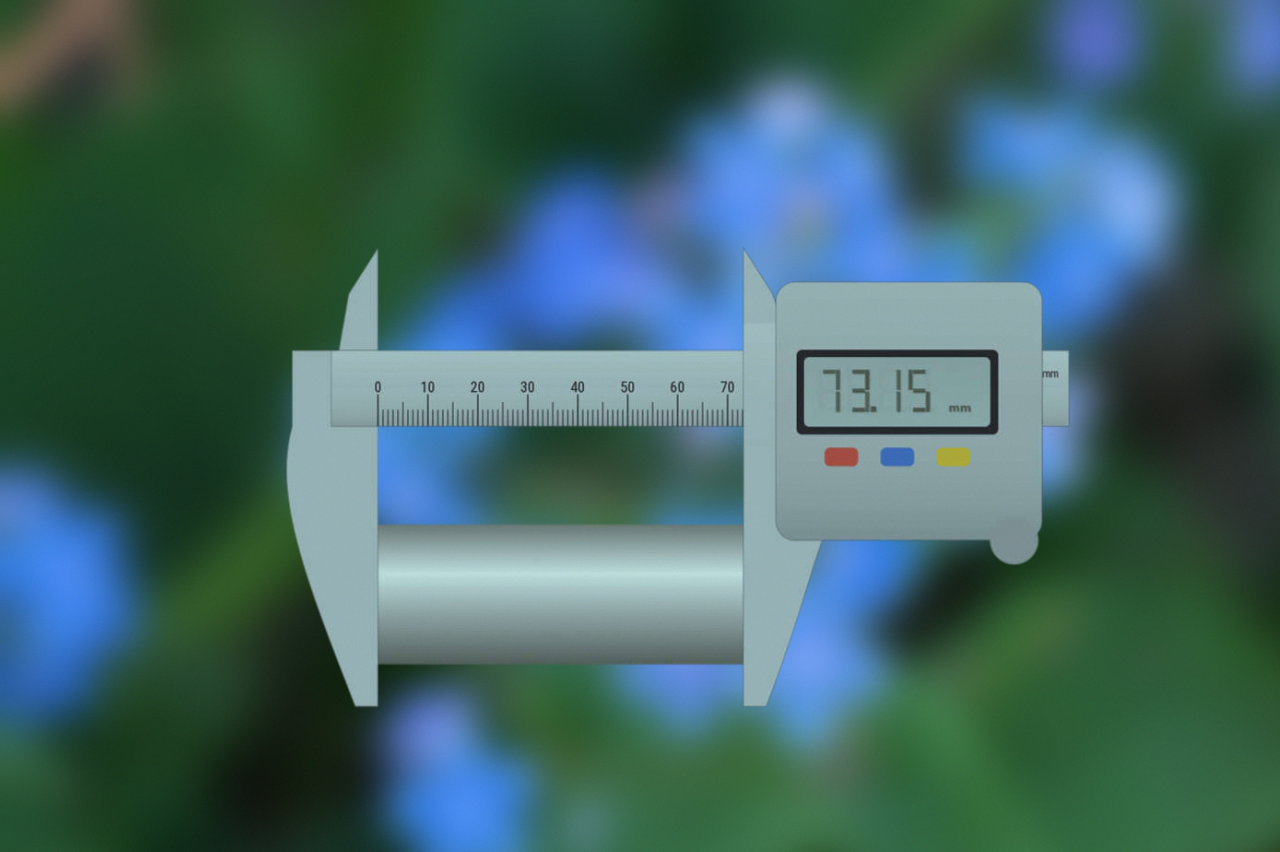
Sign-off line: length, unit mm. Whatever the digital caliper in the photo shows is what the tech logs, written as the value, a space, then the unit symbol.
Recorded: 73.15 mm
